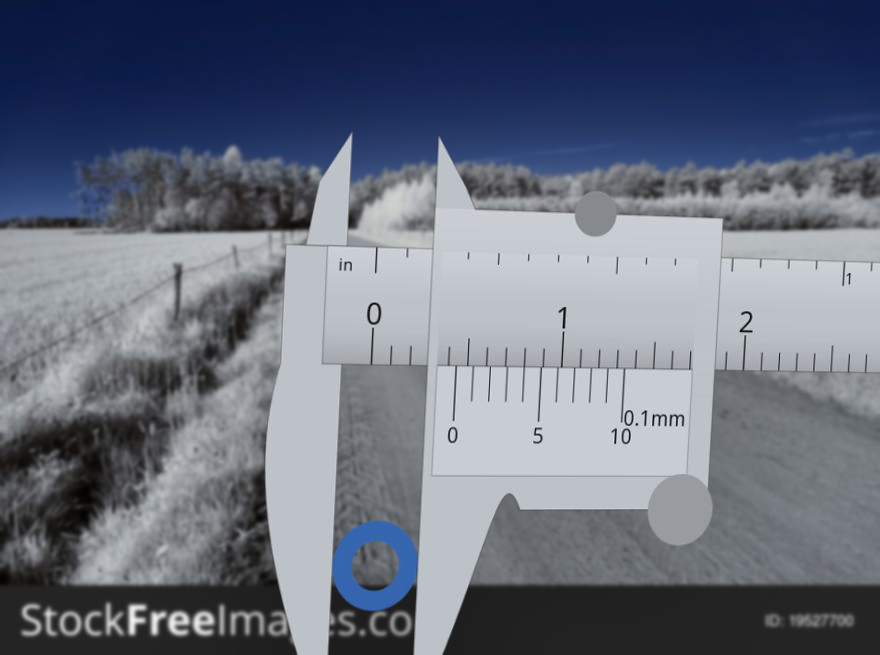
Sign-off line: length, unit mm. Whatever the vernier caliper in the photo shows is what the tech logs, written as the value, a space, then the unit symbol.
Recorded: 4.4 mm
